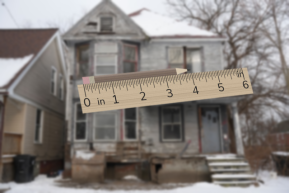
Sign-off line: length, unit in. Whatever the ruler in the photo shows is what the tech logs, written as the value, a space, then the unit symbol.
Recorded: 4 in
